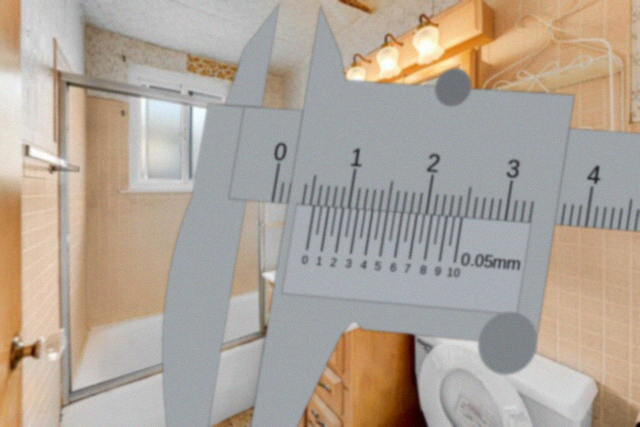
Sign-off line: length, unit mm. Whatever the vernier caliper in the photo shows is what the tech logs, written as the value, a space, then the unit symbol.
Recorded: 5.5 mm
